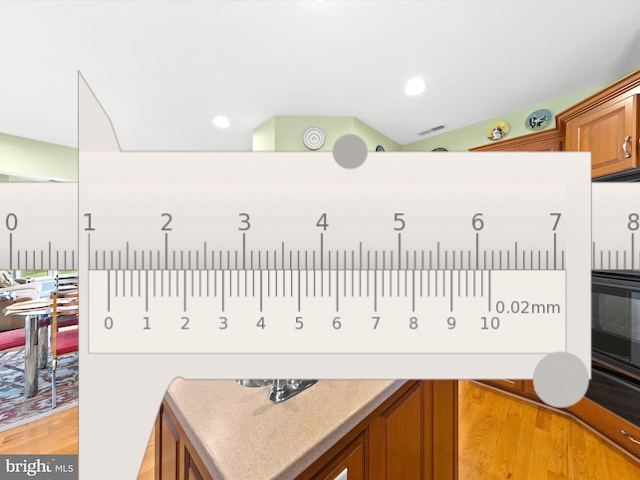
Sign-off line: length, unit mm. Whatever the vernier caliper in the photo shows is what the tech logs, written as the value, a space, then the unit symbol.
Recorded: 12.6 mm
